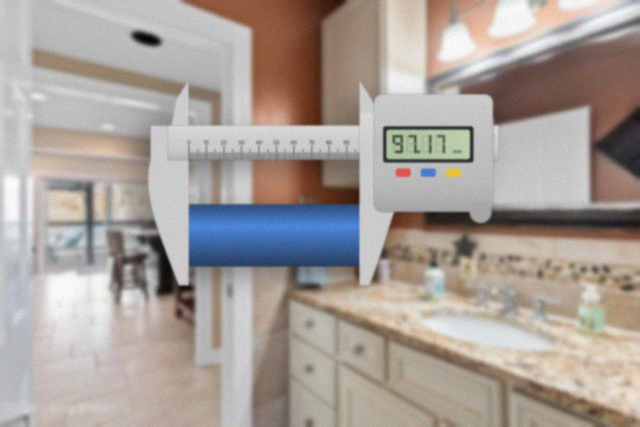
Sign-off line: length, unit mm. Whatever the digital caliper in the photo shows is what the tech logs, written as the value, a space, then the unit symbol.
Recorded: 97.17 mm
